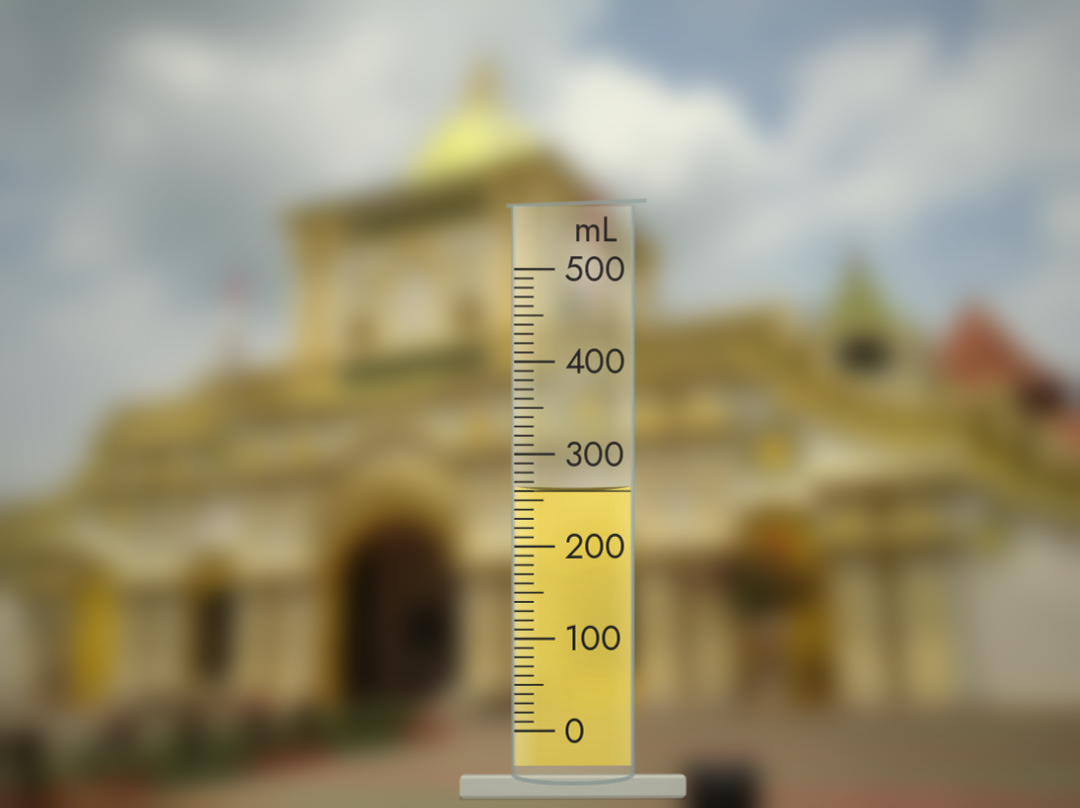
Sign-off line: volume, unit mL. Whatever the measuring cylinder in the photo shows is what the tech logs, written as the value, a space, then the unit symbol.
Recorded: 260 mL
